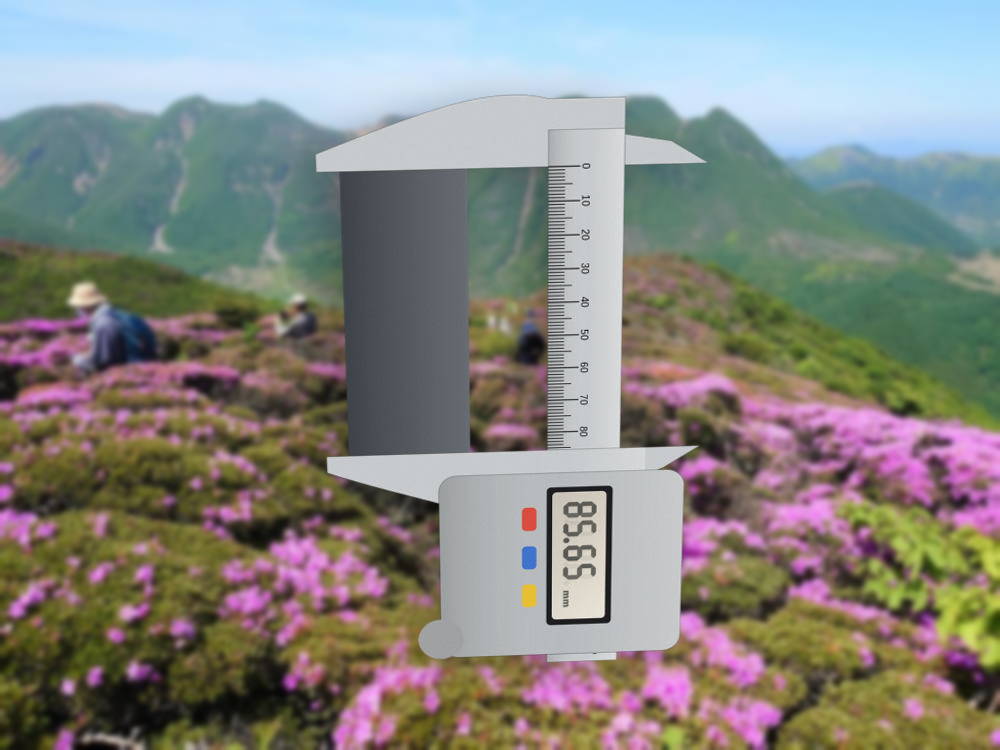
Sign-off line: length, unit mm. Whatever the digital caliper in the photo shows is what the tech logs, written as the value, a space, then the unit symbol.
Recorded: 85.65 mm
